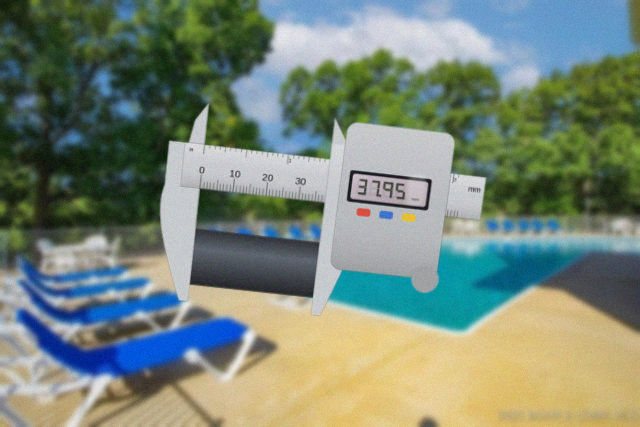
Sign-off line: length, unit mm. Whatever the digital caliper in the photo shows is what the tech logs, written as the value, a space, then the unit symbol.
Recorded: 37.95 mm
